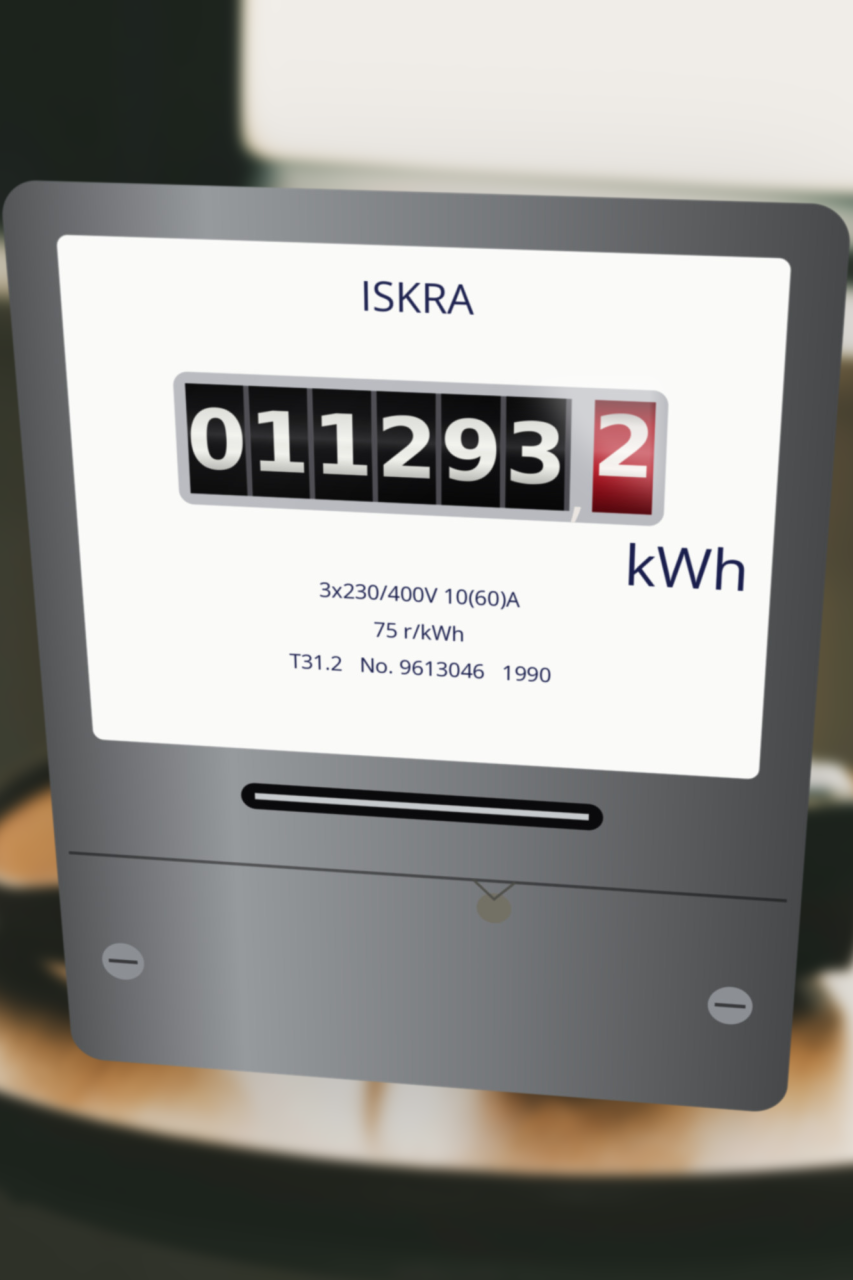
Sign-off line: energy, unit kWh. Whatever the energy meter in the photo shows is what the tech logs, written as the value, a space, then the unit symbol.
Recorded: 11293.2 kWh
